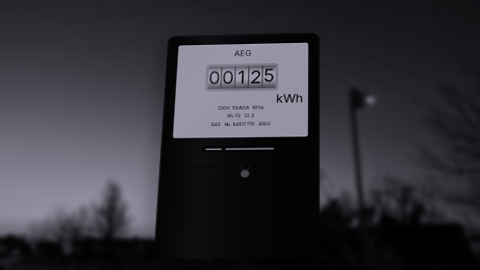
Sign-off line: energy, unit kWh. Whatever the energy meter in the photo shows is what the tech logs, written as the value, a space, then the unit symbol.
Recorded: 125 kWh
